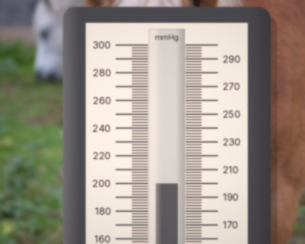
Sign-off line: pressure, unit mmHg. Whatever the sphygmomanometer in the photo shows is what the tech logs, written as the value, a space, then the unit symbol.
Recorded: 200 mmHg
